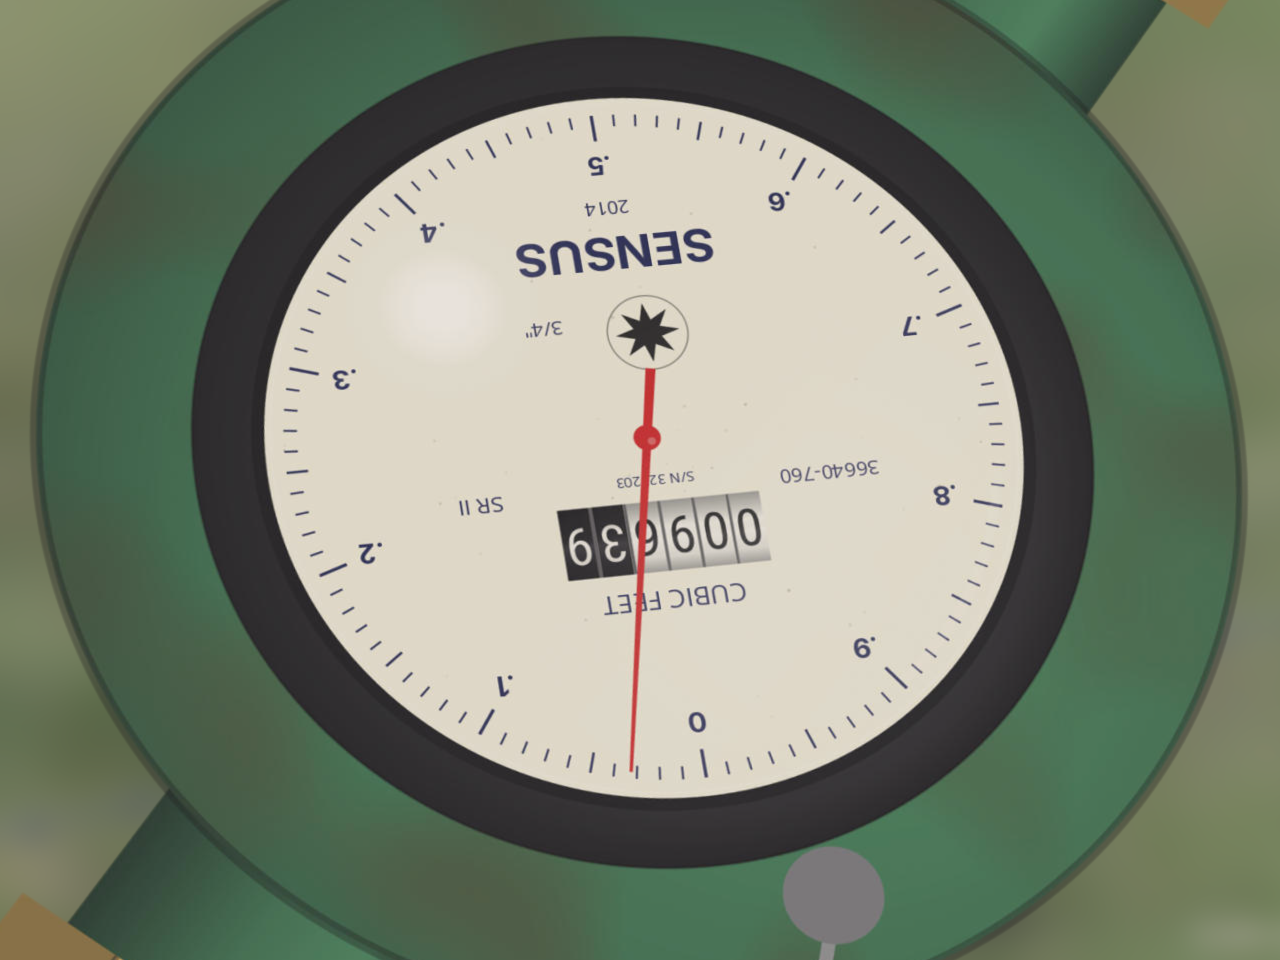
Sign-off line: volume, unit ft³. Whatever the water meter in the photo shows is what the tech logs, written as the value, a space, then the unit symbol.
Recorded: 9639.03 ft³
